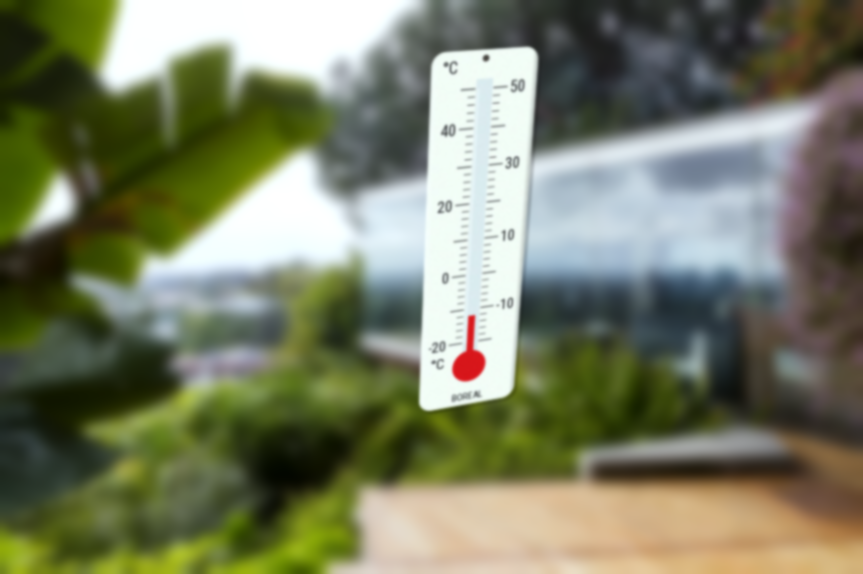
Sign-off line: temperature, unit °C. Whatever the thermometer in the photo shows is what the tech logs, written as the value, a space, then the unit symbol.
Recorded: -12 °C
